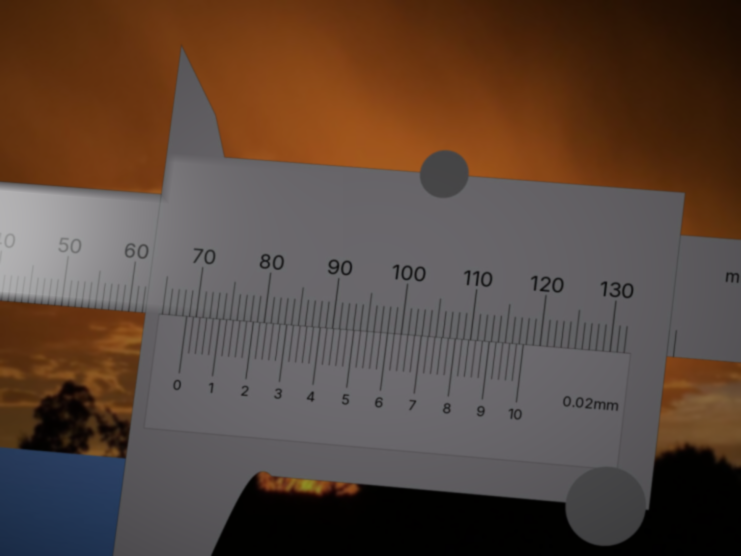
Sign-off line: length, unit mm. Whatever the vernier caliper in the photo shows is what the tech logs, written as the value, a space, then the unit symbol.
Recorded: 68.6 mm
